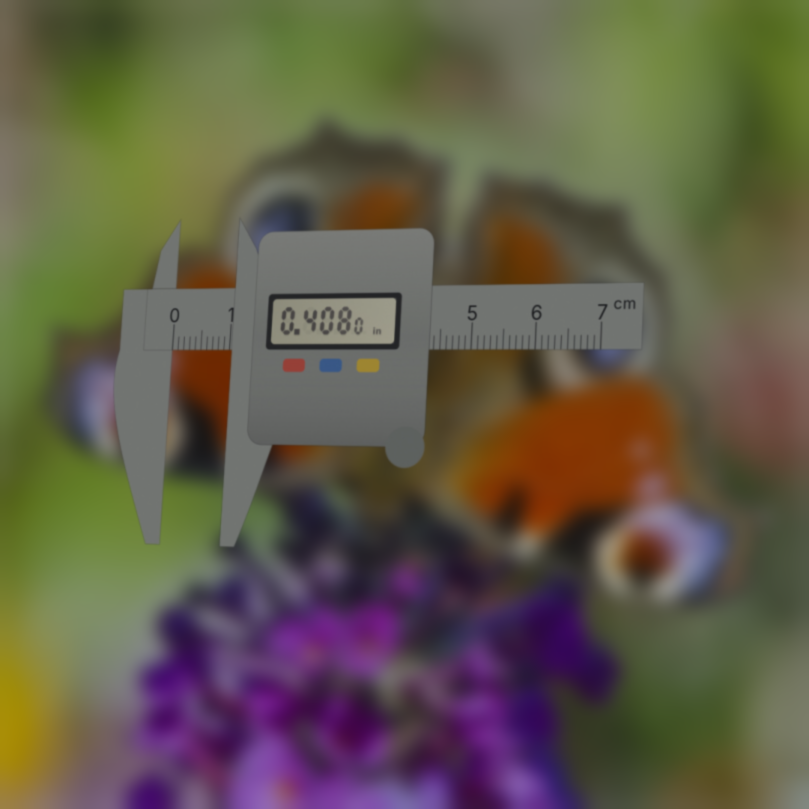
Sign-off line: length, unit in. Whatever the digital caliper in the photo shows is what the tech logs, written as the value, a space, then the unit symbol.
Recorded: 0.4080 in
